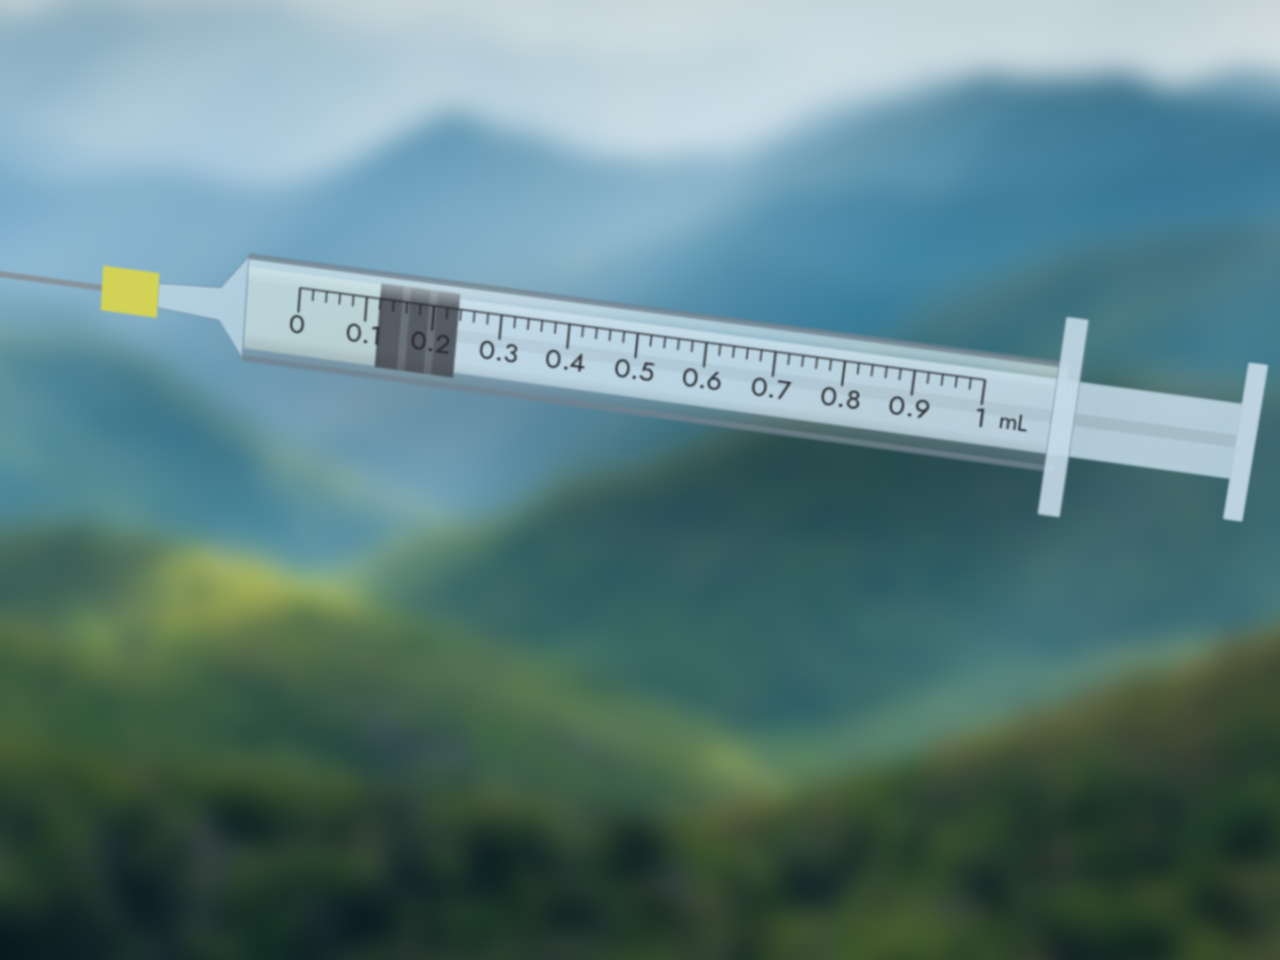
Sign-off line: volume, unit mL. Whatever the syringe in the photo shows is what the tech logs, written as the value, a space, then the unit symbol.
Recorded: 0.12 mL
